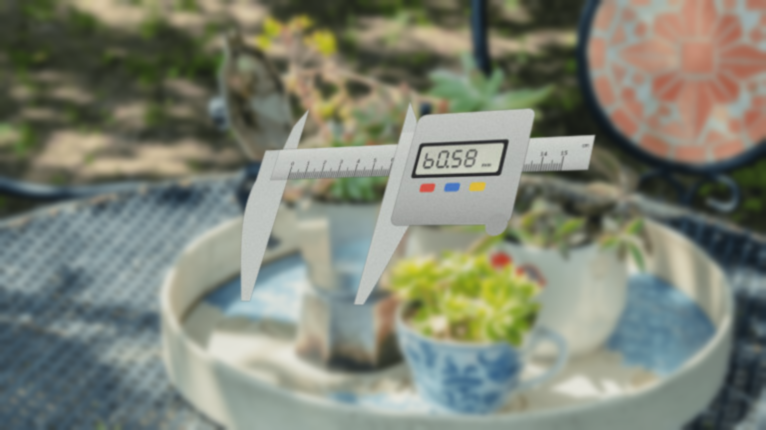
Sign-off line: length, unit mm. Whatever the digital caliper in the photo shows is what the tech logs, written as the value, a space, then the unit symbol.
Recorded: 60.58 mm
